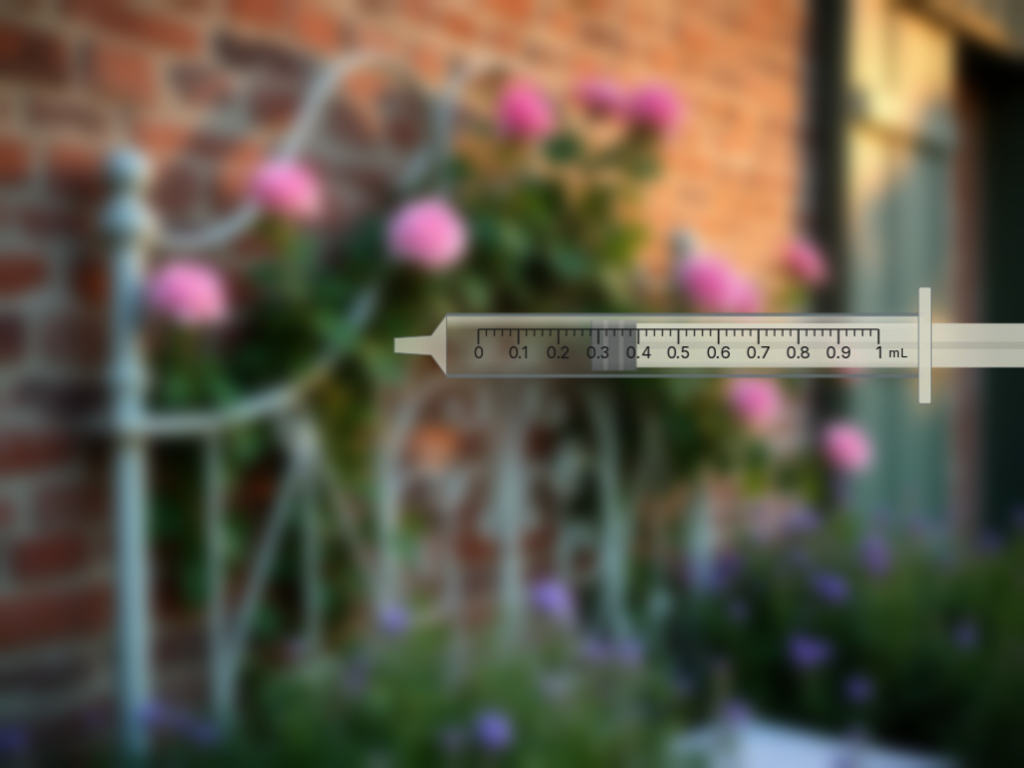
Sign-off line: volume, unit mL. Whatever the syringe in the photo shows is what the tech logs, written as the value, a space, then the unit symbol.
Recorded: 0.28 mL
